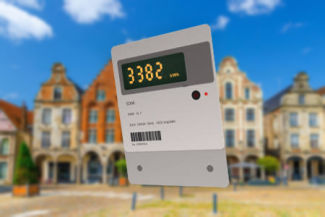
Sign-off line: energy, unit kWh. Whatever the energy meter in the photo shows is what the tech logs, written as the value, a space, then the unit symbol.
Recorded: 3382 kWh
